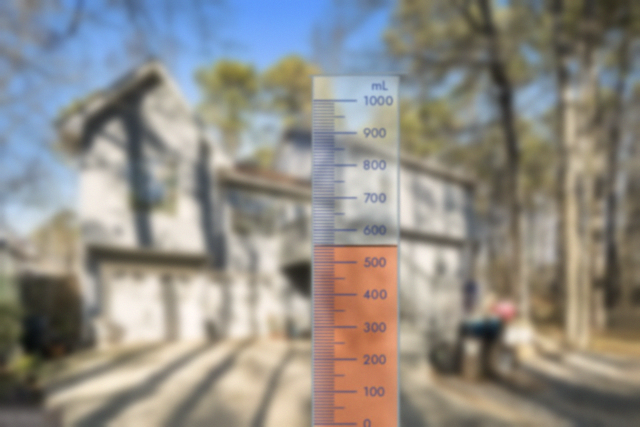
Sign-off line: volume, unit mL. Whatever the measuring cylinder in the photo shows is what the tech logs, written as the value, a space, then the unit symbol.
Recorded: 550 mL
